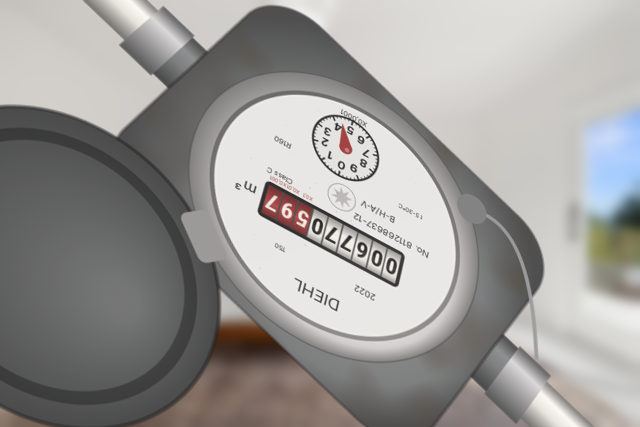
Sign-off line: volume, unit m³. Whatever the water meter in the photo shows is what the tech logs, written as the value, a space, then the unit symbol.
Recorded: 6770.5974 m³
